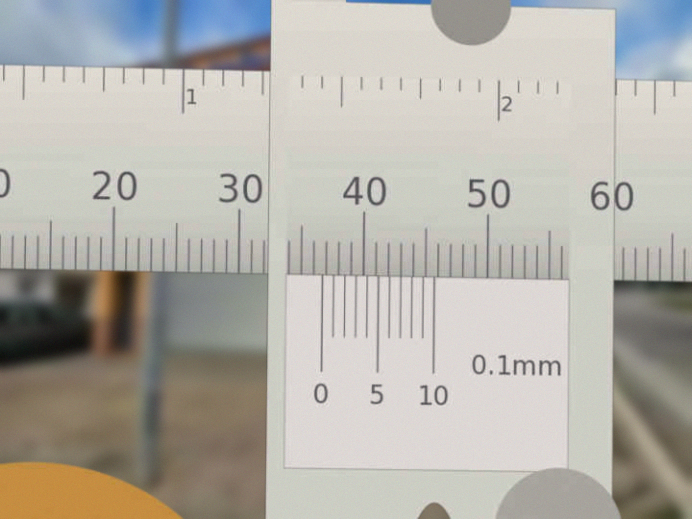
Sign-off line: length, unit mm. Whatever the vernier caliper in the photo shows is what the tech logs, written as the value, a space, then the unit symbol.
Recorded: 36.7 mm
